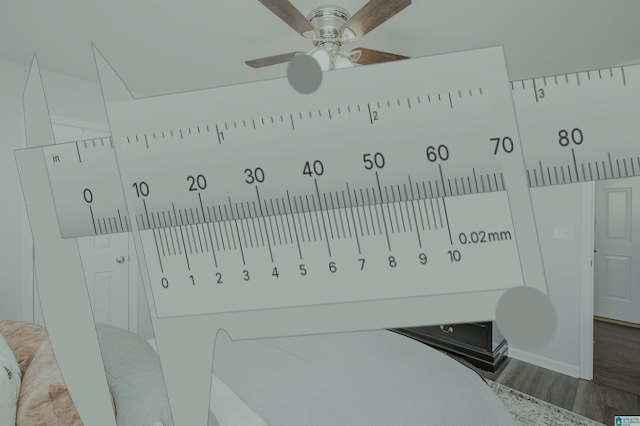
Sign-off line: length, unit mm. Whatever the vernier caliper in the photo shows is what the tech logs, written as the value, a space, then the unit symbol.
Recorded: 10.6 mm
